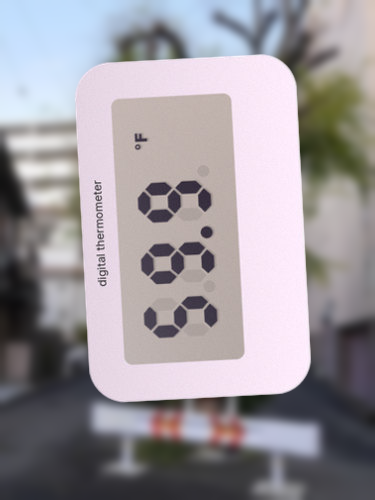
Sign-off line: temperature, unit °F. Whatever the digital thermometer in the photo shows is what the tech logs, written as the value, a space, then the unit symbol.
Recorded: 59.9 °F
